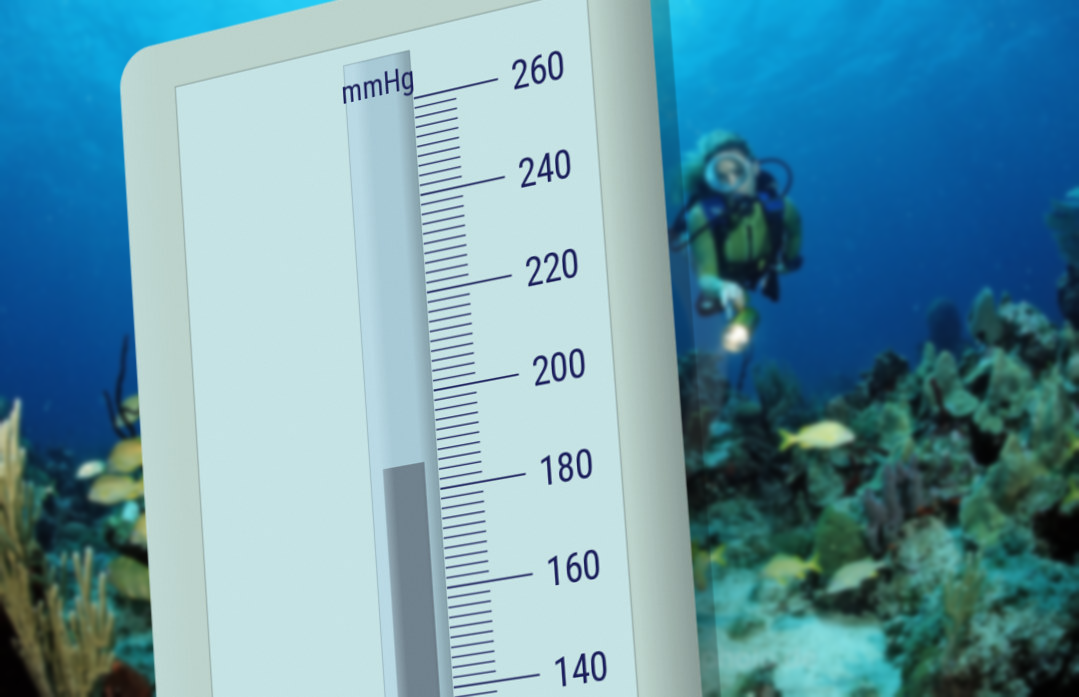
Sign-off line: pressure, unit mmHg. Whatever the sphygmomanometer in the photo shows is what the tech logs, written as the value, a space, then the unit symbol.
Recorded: 186 mmHg
